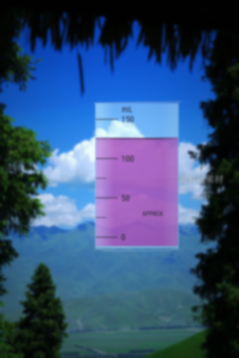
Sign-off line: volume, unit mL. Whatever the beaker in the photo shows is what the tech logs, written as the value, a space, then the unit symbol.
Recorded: 125 mL
